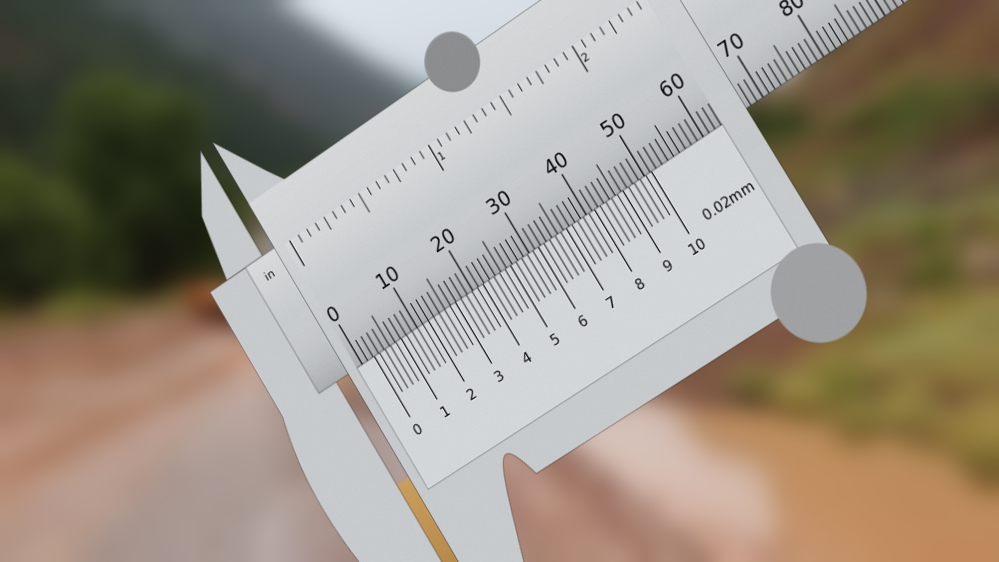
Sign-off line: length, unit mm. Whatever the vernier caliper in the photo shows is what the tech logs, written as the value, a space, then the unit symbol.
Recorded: 2.2 mm
